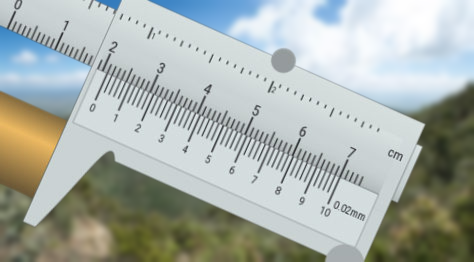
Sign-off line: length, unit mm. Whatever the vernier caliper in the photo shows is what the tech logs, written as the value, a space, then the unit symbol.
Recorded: 21.0 mm
